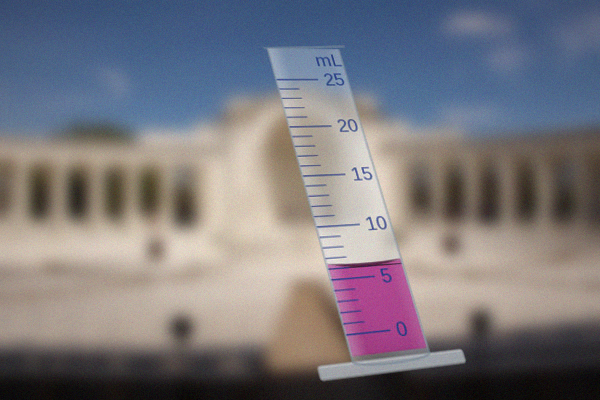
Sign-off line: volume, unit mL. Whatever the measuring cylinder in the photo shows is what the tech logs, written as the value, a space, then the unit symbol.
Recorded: 6 mL
